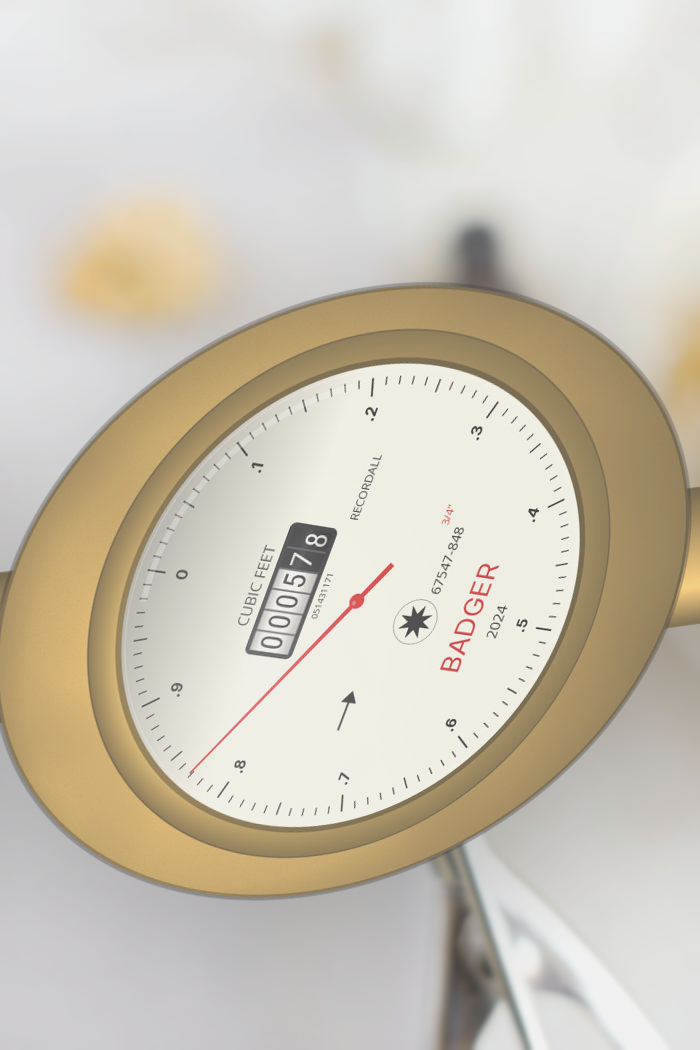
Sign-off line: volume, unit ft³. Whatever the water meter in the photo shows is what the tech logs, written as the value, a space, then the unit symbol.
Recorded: 577.83 ft³
